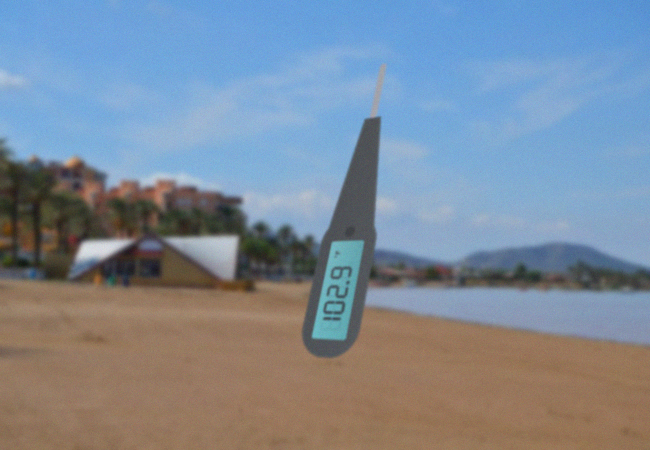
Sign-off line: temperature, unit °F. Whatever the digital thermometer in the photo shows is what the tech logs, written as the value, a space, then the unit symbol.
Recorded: 102.9 °F
